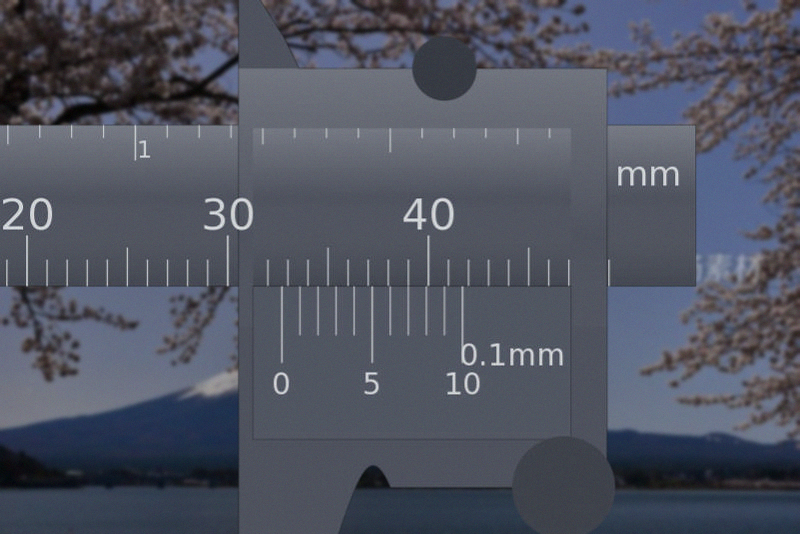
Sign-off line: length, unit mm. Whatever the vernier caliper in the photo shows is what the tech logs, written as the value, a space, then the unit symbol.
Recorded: 32.7 mm
